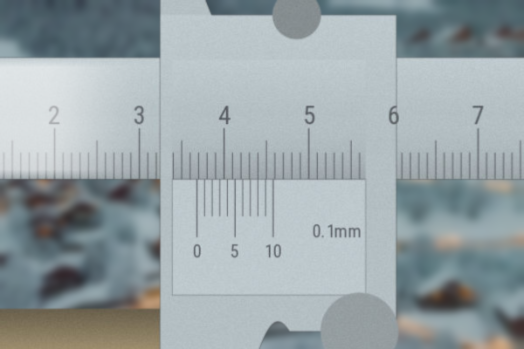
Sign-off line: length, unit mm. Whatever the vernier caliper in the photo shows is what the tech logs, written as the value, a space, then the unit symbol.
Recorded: 36.8 mm
